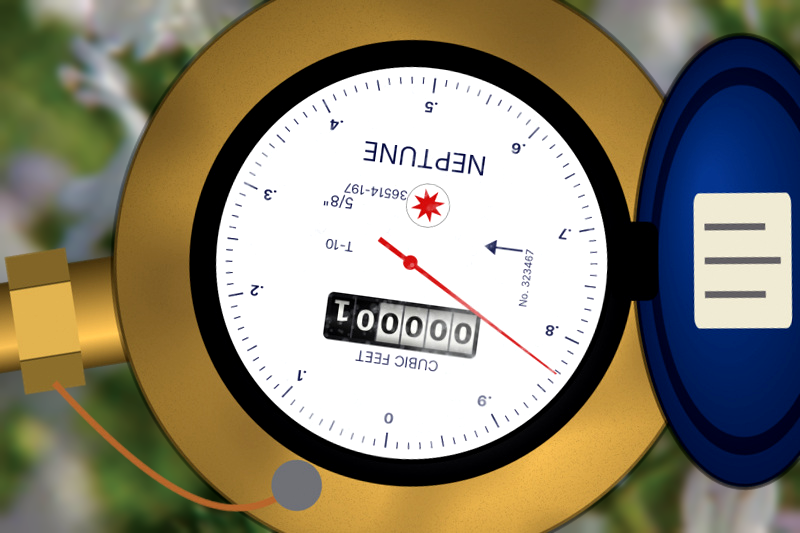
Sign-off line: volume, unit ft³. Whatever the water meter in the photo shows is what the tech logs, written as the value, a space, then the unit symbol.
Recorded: 0.83 ft³
